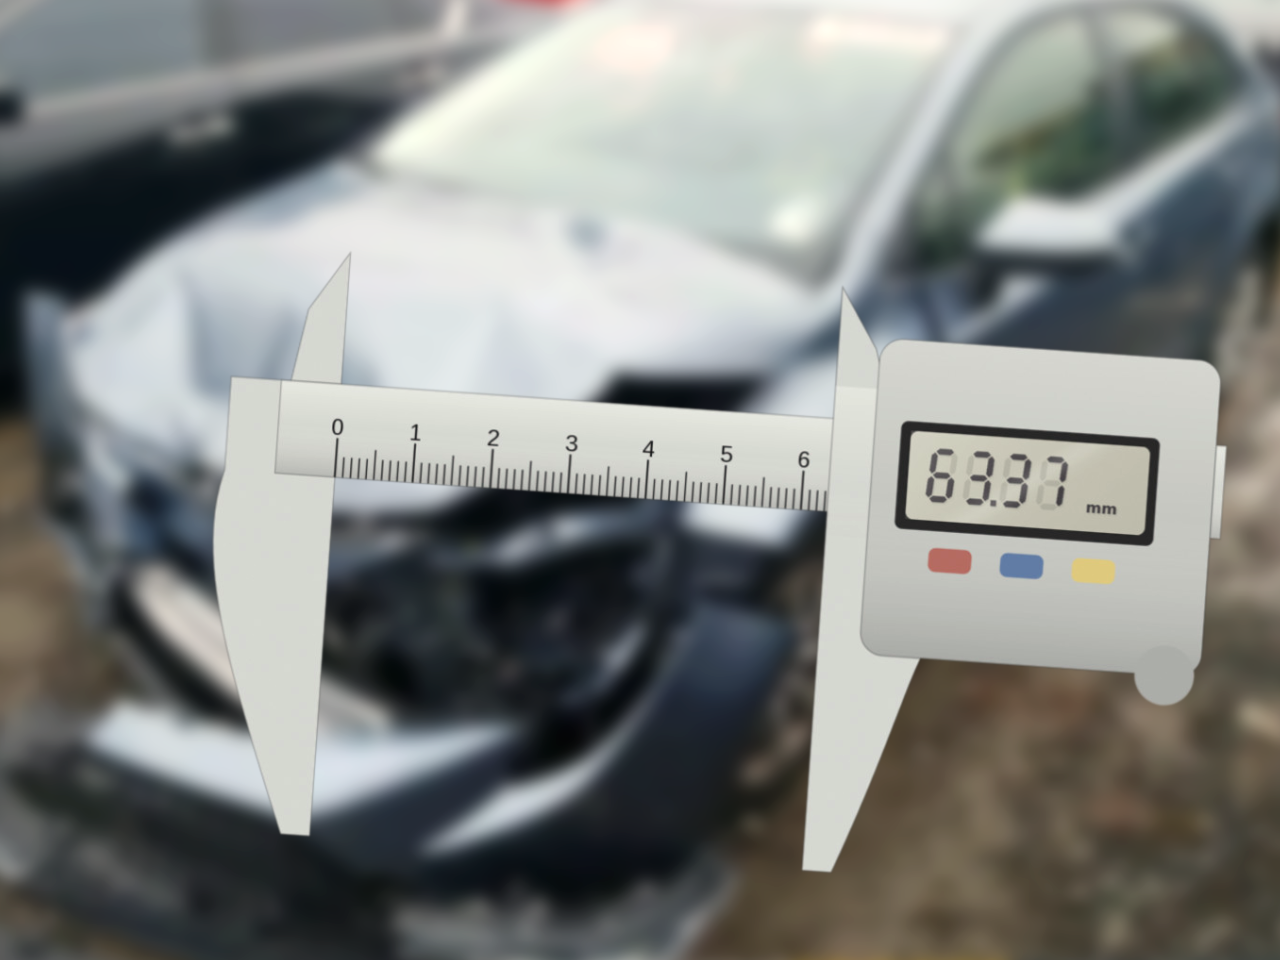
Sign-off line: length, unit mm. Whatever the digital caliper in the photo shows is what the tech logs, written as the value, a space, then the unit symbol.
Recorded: 63.37 mm
